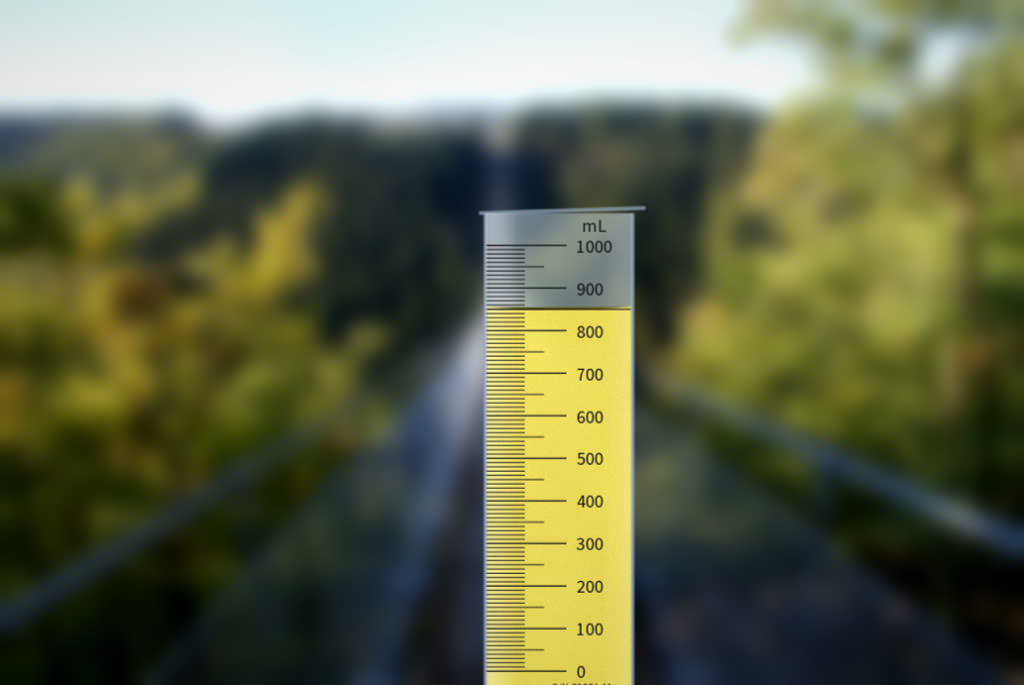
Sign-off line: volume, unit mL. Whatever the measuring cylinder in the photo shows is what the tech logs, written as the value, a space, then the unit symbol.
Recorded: 850 mL
